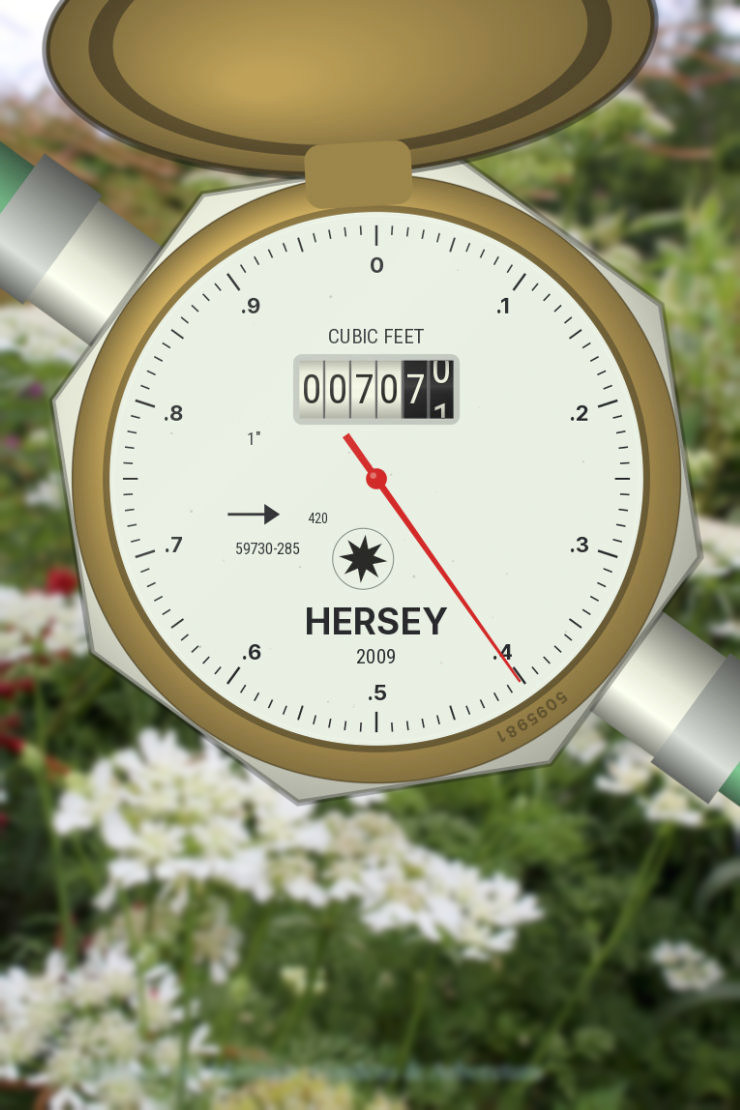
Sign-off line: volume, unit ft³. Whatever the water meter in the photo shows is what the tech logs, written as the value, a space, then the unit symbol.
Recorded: 7070.40 ft³
